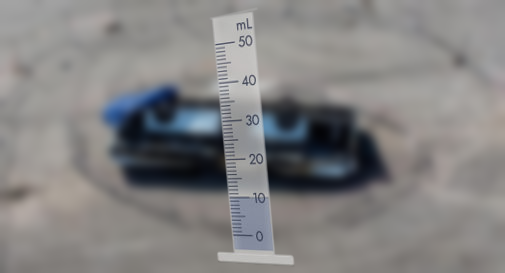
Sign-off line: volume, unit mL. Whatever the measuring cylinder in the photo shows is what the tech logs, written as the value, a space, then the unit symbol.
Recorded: 10 mL
